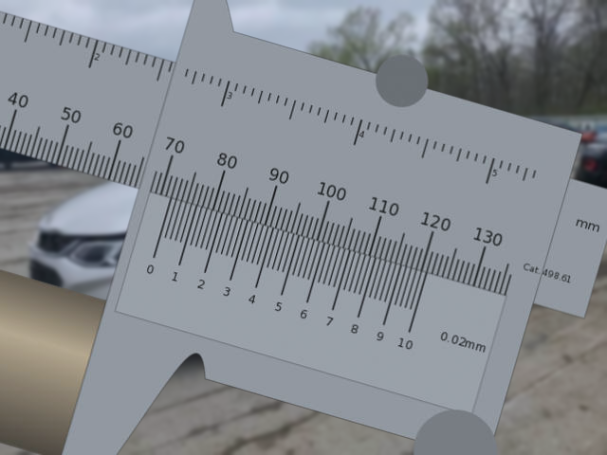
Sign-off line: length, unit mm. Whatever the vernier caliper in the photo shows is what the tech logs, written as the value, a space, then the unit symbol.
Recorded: 72.0 mm
